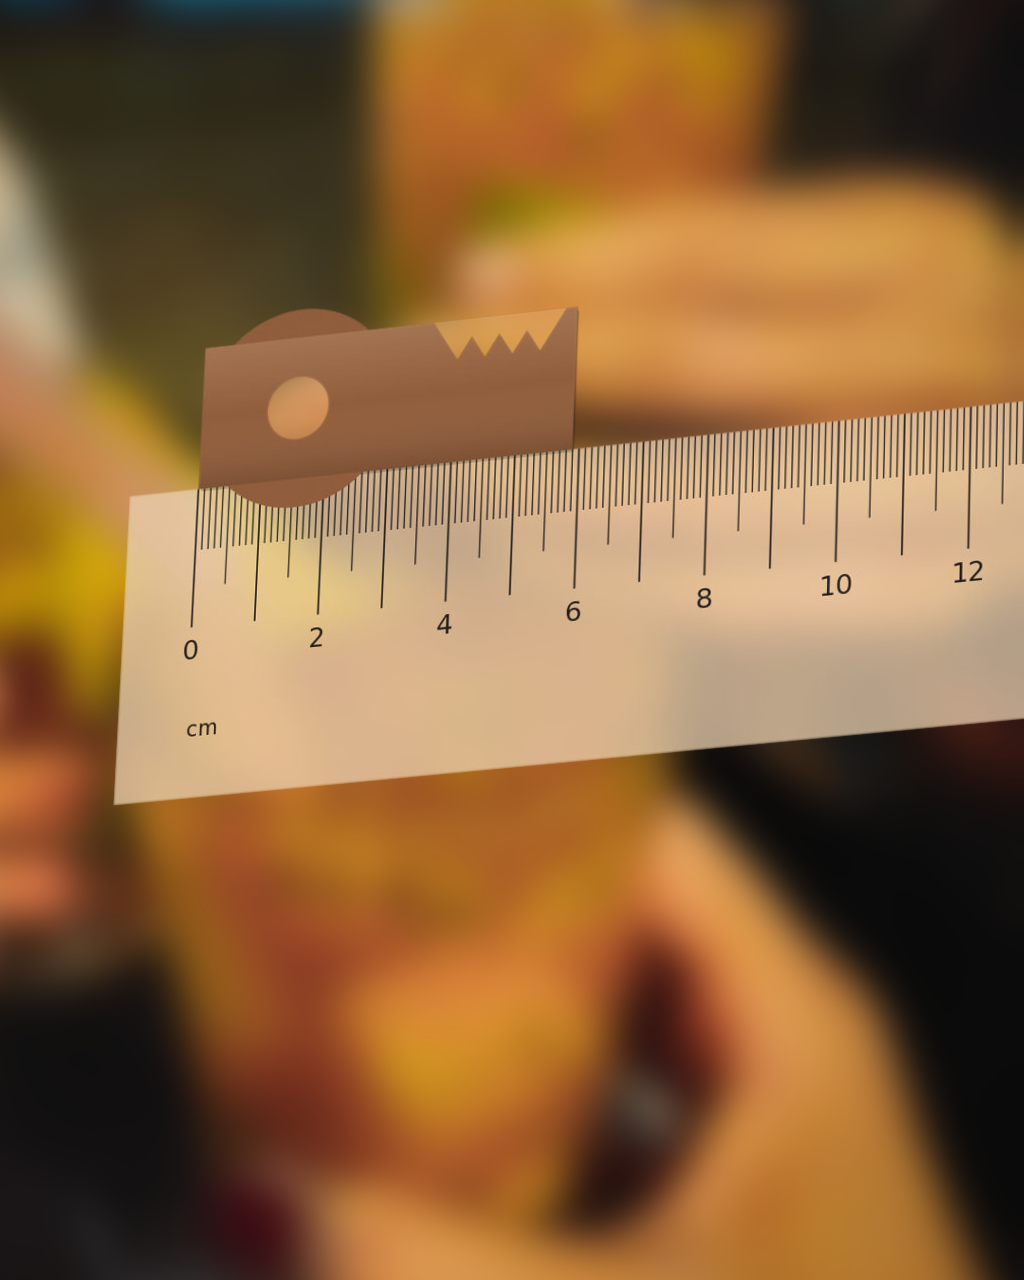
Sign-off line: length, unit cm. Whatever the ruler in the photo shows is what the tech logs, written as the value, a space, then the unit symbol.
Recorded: 5.9 cm
